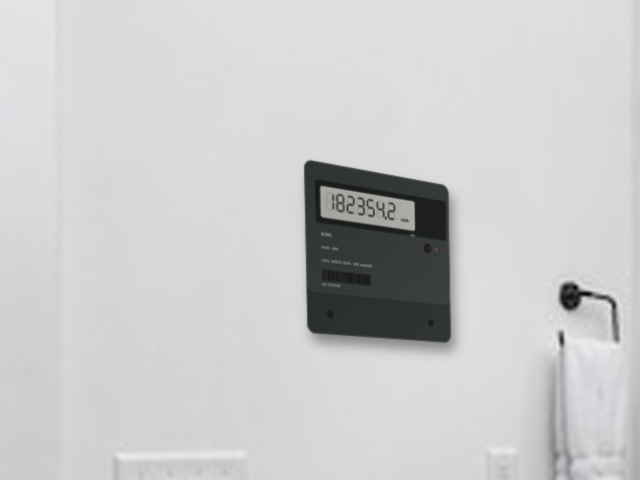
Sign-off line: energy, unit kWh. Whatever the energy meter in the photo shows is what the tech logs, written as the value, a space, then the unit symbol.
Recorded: 182354.2 kWh
